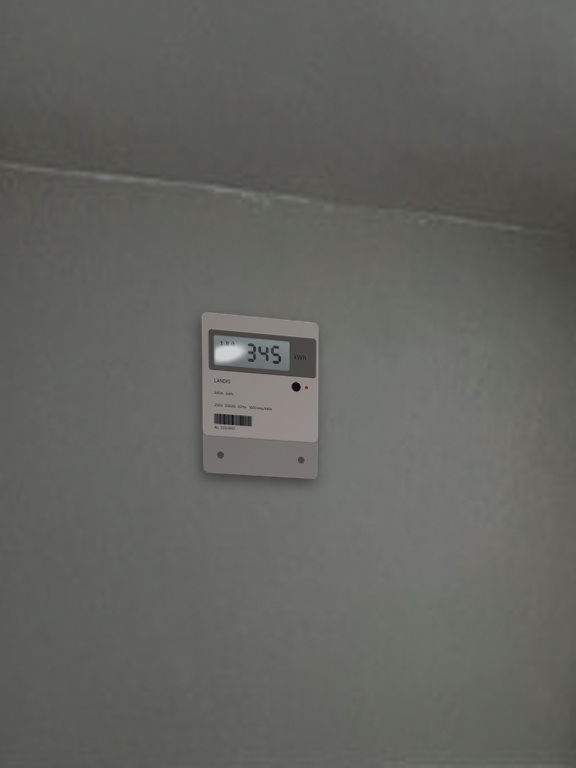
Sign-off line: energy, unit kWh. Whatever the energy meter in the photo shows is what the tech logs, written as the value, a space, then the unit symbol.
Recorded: 345 kWh
